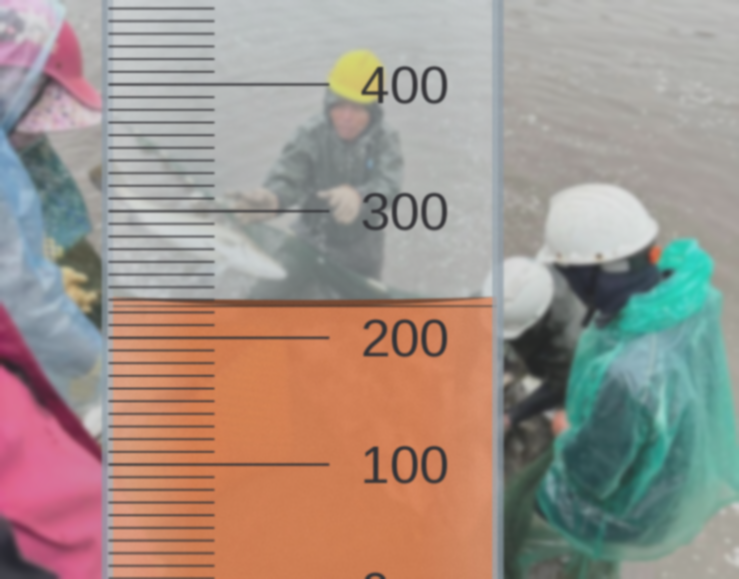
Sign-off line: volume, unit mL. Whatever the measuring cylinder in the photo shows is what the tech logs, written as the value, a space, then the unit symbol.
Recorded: 225 mL
